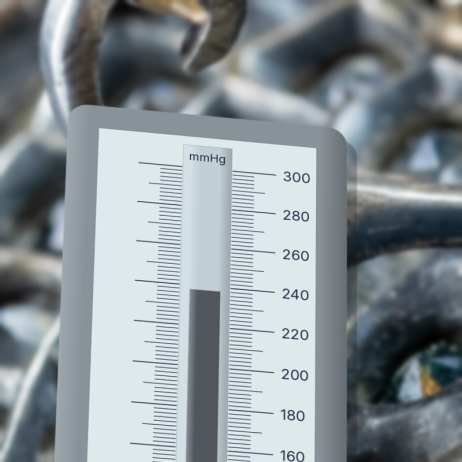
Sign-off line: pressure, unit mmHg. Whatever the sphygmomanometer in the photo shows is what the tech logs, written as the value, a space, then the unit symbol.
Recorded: 238 mmHg
